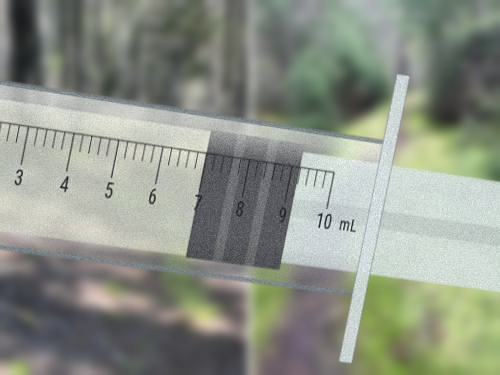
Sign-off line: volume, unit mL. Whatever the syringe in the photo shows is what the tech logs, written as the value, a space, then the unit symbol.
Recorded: 7 mL
